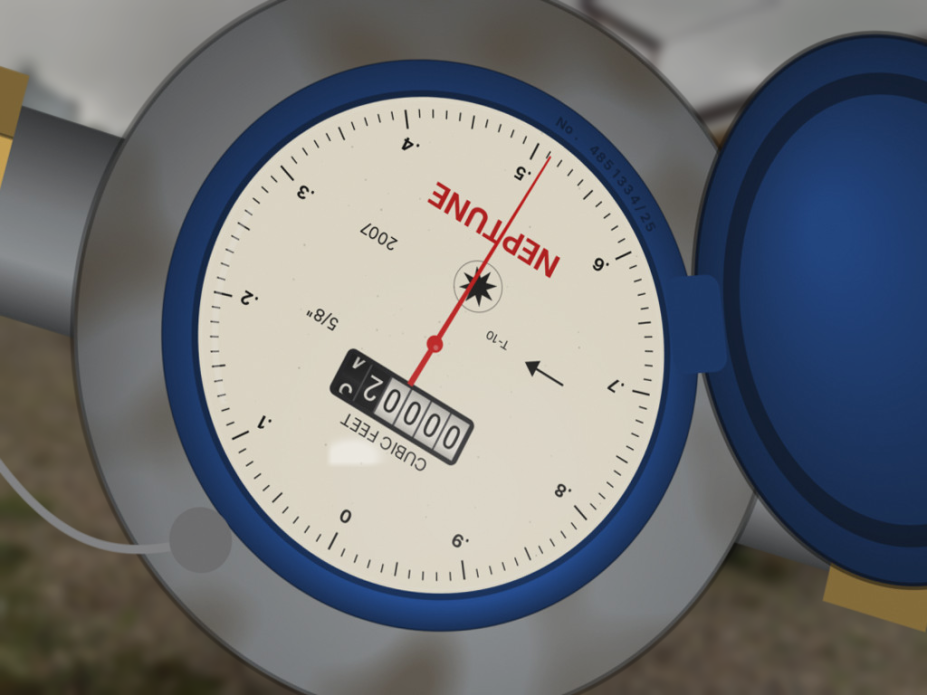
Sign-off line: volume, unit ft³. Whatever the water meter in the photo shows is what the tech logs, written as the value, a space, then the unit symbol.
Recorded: 23.51 ft³
